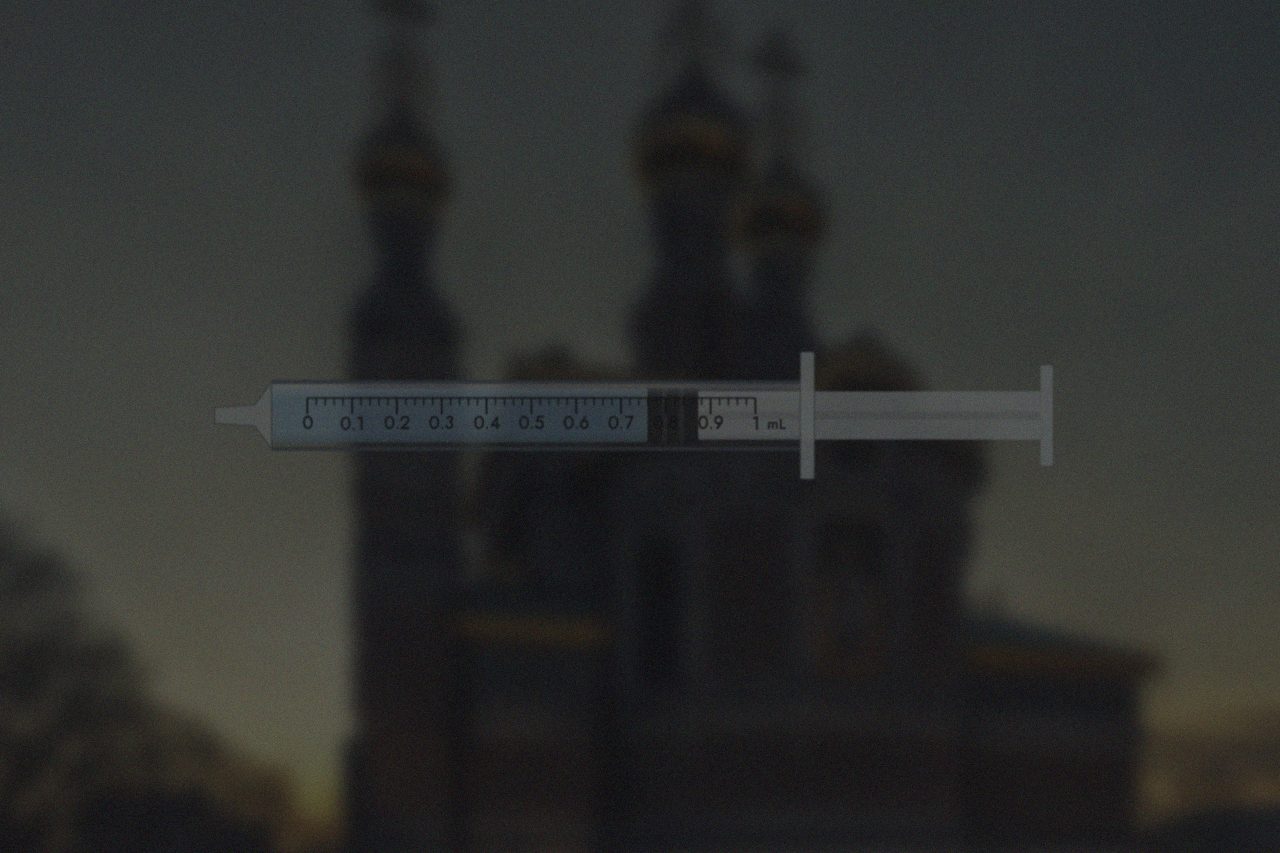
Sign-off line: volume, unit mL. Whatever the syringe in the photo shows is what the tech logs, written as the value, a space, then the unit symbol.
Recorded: 0.76 mL
